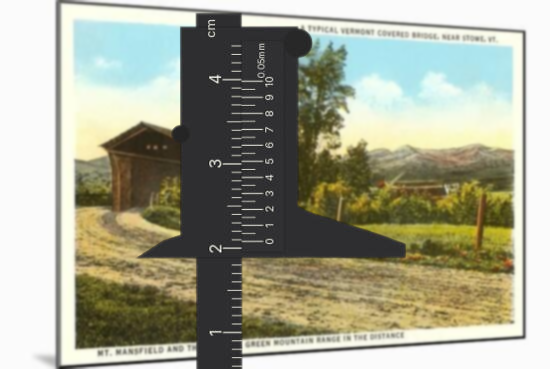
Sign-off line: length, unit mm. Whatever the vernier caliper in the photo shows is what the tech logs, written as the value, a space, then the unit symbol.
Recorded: 20.8 mm
